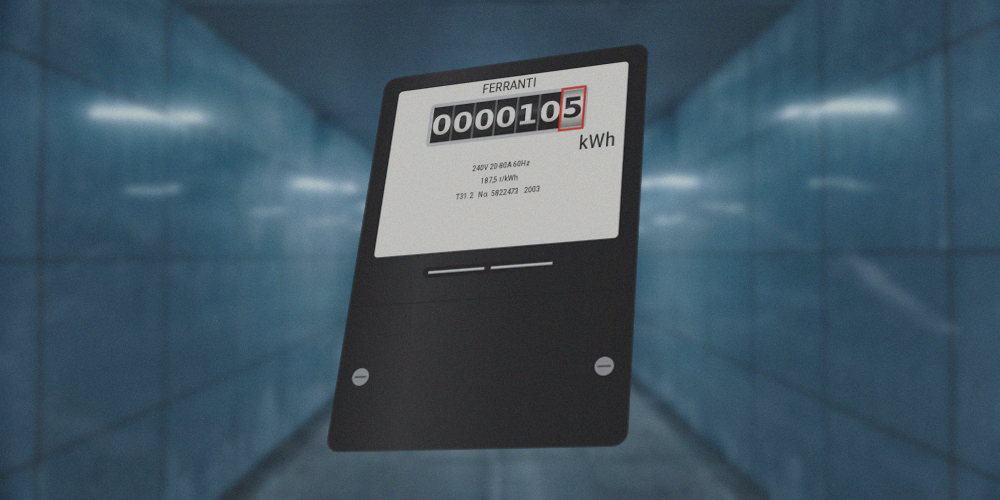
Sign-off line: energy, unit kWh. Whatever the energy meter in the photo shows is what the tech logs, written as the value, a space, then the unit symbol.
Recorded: 10.5 kWh
